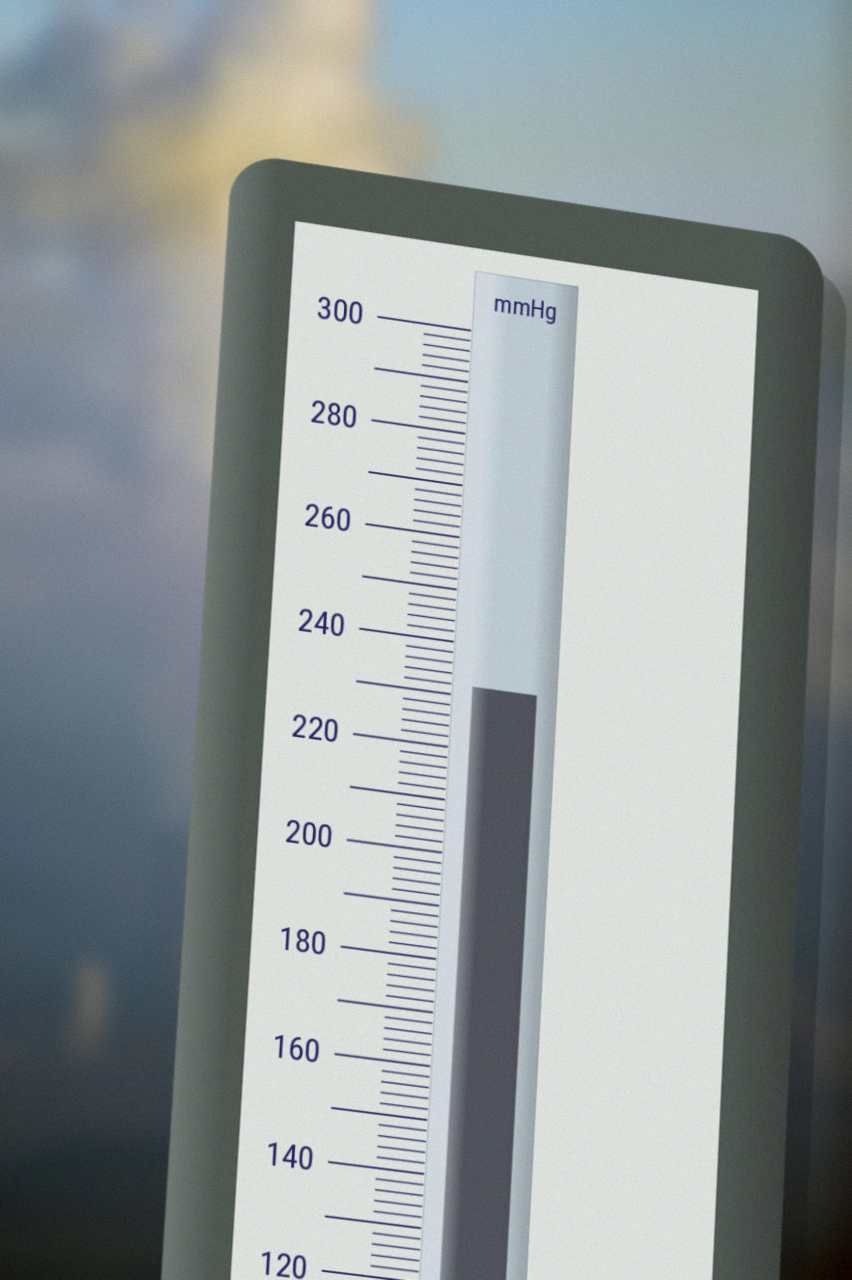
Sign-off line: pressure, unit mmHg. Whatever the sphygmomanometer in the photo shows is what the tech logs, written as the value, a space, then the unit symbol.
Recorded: 232 mmHg
